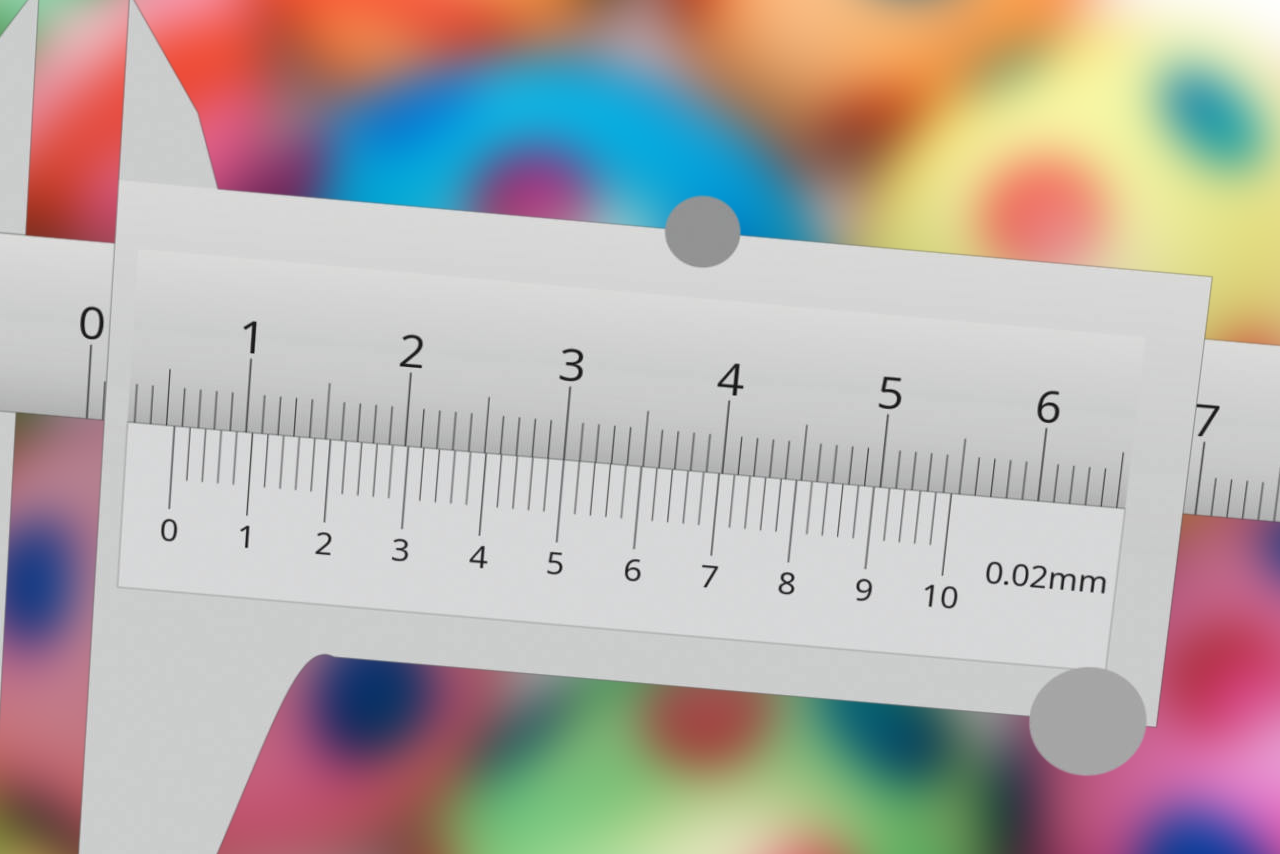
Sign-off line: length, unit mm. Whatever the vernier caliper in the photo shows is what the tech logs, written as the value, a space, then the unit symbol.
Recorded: 5.5 mm
